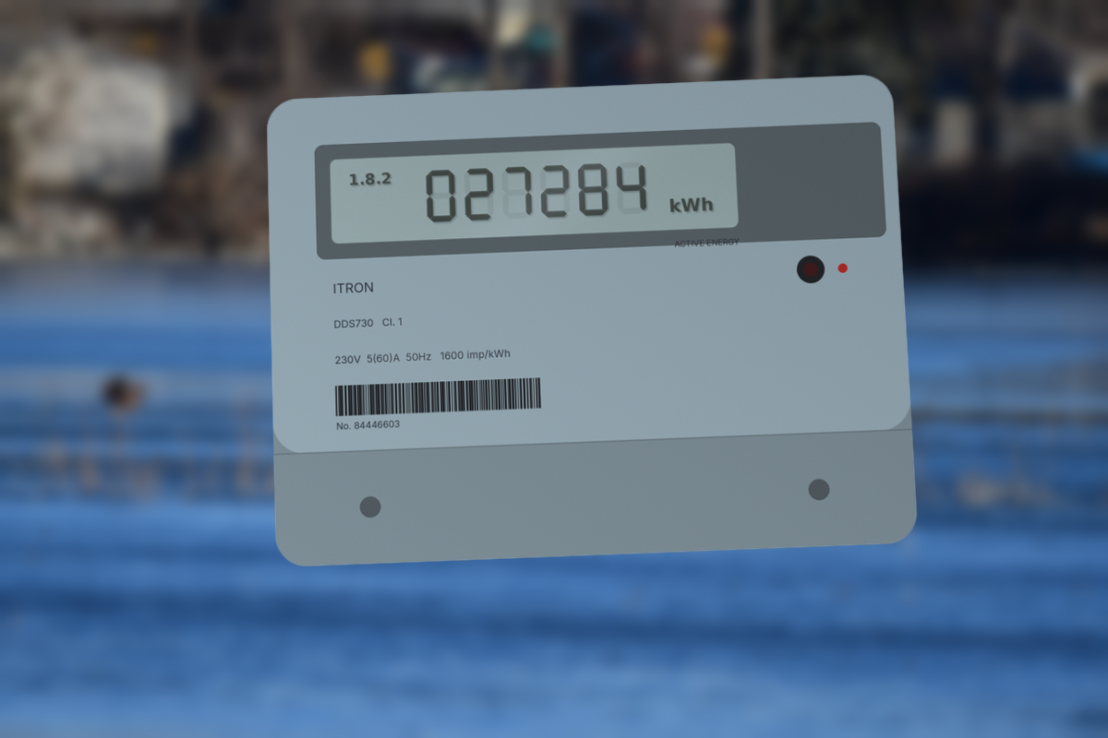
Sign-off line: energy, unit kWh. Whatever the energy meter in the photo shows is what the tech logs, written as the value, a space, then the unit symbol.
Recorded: 27284 kWh
